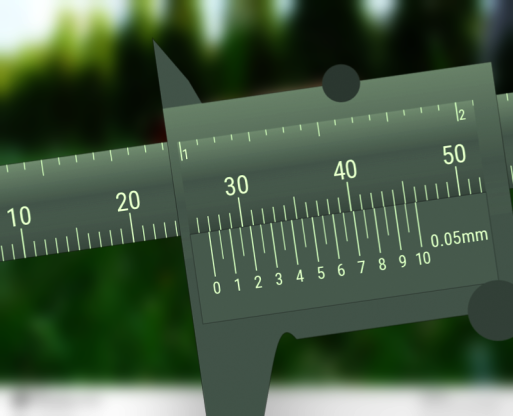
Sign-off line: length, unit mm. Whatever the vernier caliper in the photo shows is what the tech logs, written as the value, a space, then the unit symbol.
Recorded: 26.9 mm
